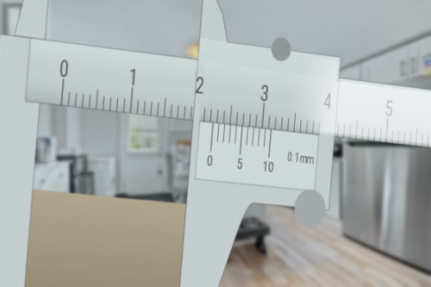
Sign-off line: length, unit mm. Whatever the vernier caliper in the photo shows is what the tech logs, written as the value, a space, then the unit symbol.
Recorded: 22.4 mm
